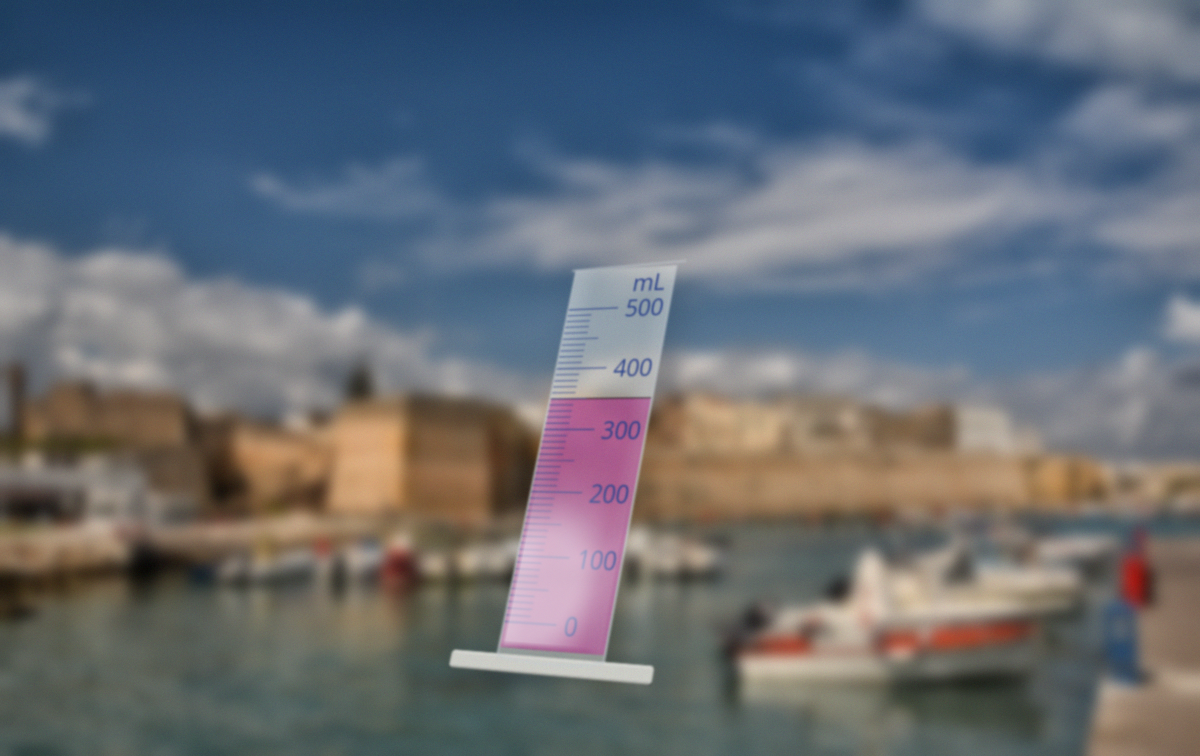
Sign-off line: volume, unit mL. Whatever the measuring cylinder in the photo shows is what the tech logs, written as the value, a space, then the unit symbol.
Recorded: 350 mL
